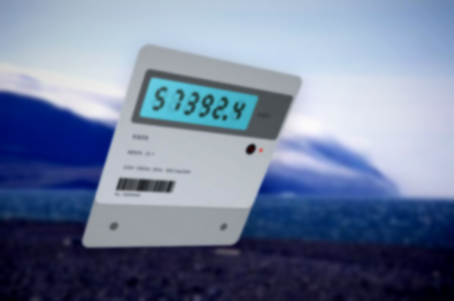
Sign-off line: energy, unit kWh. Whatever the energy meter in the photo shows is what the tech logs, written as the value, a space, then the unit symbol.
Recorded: 57392.4 kWh
